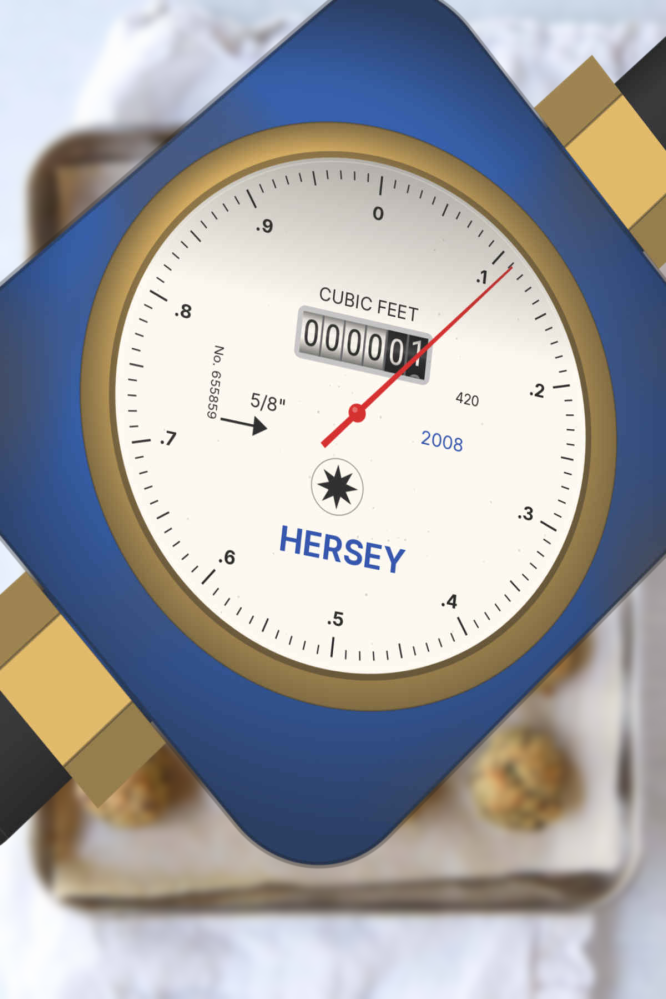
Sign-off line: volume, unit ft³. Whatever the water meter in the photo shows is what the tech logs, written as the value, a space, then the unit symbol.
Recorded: 1.11 ft³
